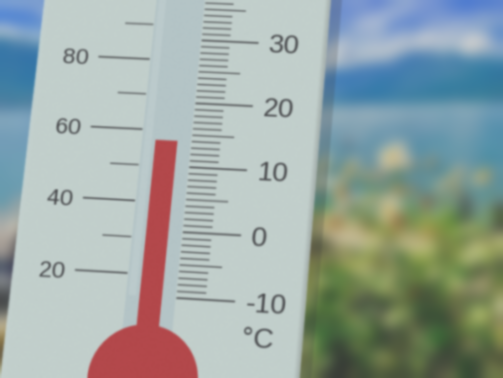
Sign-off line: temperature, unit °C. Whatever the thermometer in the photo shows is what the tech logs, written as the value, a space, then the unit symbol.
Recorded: 14 °C
